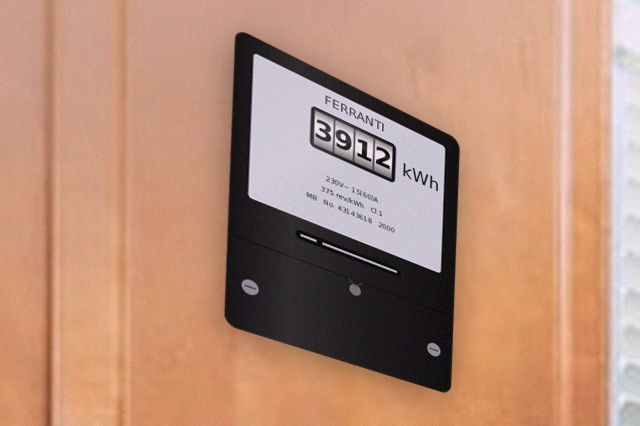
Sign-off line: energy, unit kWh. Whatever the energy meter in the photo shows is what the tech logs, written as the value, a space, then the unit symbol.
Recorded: 3912 kWh
